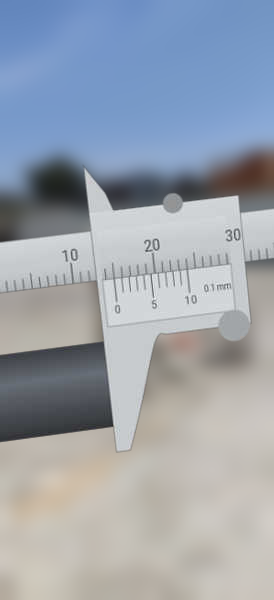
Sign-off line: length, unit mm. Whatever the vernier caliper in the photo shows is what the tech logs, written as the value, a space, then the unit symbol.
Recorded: 15.0 mm
